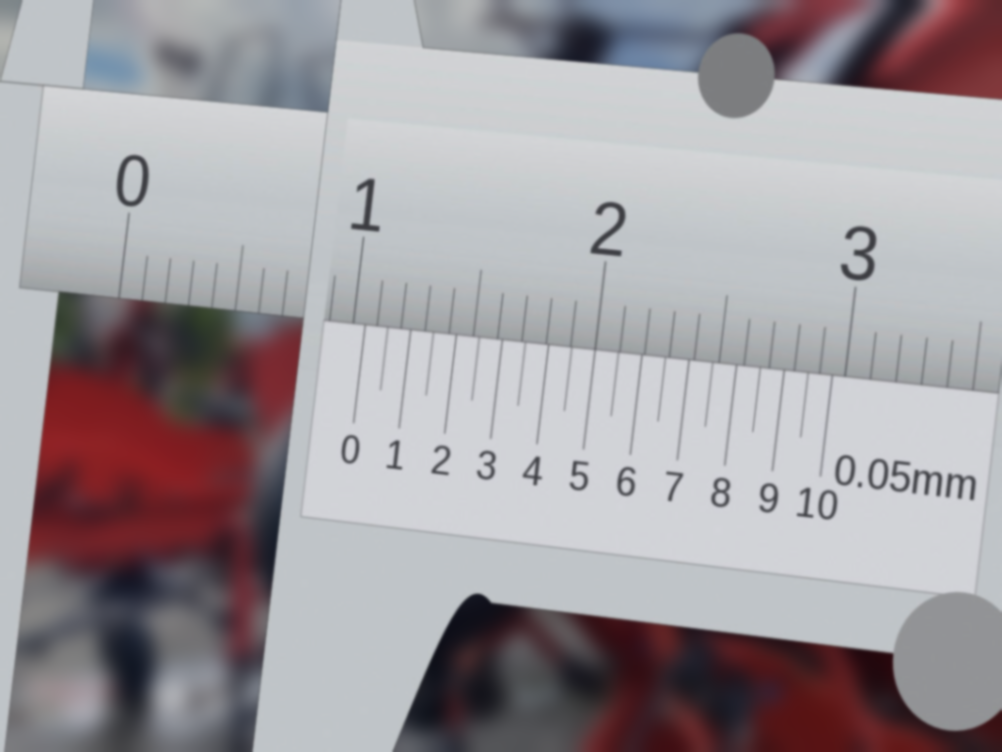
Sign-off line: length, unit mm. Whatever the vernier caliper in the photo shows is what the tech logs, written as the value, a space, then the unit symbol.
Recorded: 10.5 mm
